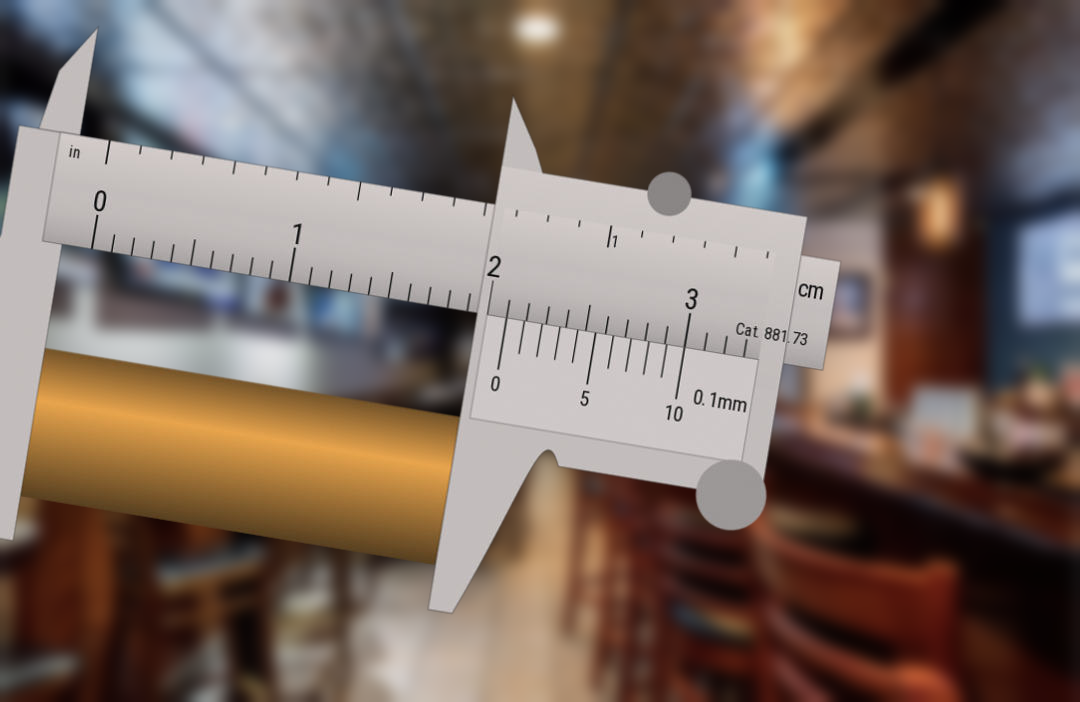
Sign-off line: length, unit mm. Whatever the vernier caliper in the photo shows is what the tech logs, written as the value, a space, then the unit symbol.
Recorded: 21.0 mm
